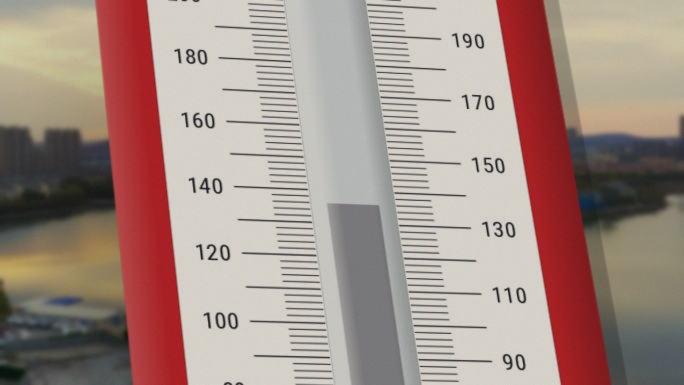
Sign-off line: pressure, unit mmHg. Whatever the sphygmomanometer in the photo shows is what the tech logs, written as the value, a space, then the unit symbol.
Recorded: 136 mmHg
